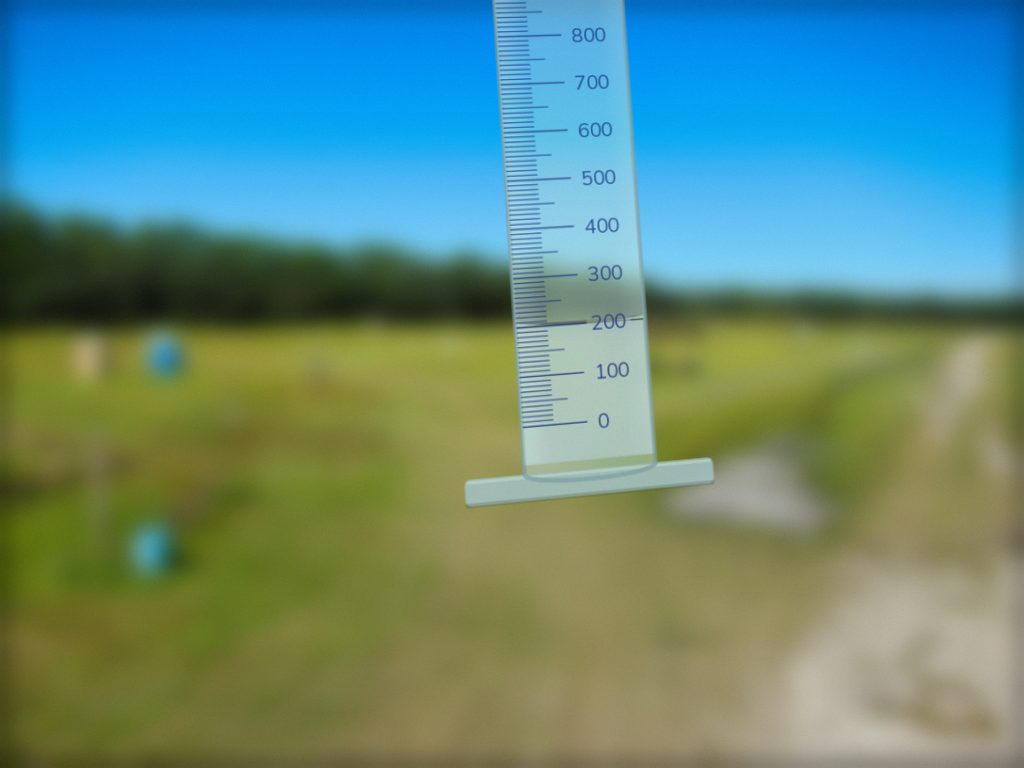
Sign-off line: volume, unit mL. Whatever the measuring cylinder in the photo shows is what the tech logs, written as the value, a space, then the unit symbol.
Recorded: 200 mL
